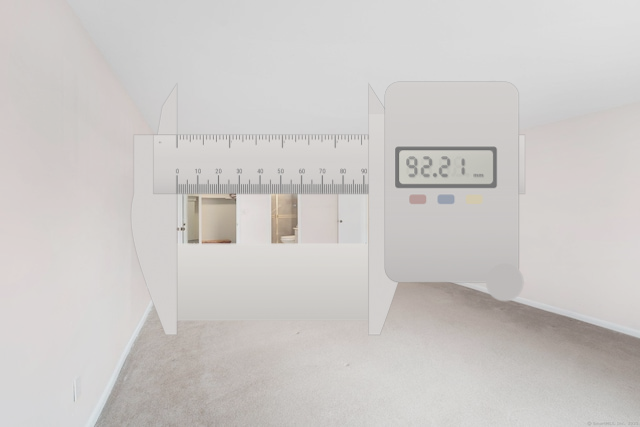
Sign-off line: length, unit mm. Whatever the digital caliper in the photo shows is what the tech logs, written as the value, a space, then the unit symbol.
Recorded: 92.21 mm
